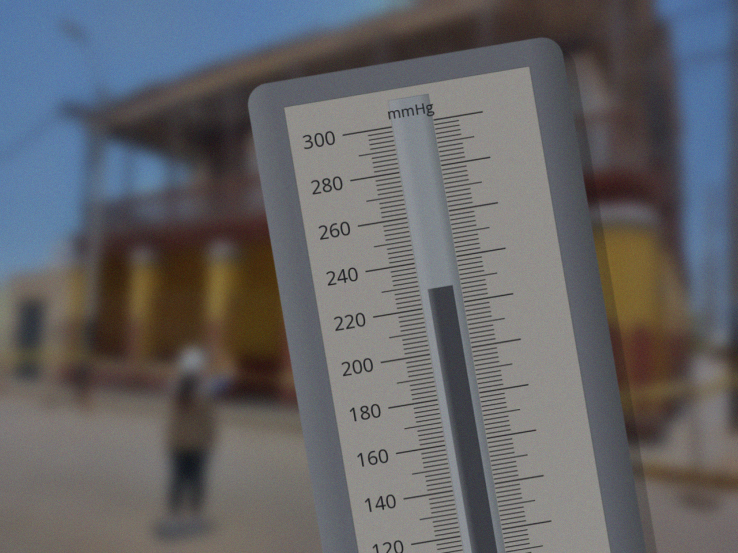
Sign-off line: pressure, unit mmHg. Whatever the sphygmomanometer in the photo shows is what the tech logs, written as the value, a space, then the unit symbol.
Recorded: 228 mmHg
